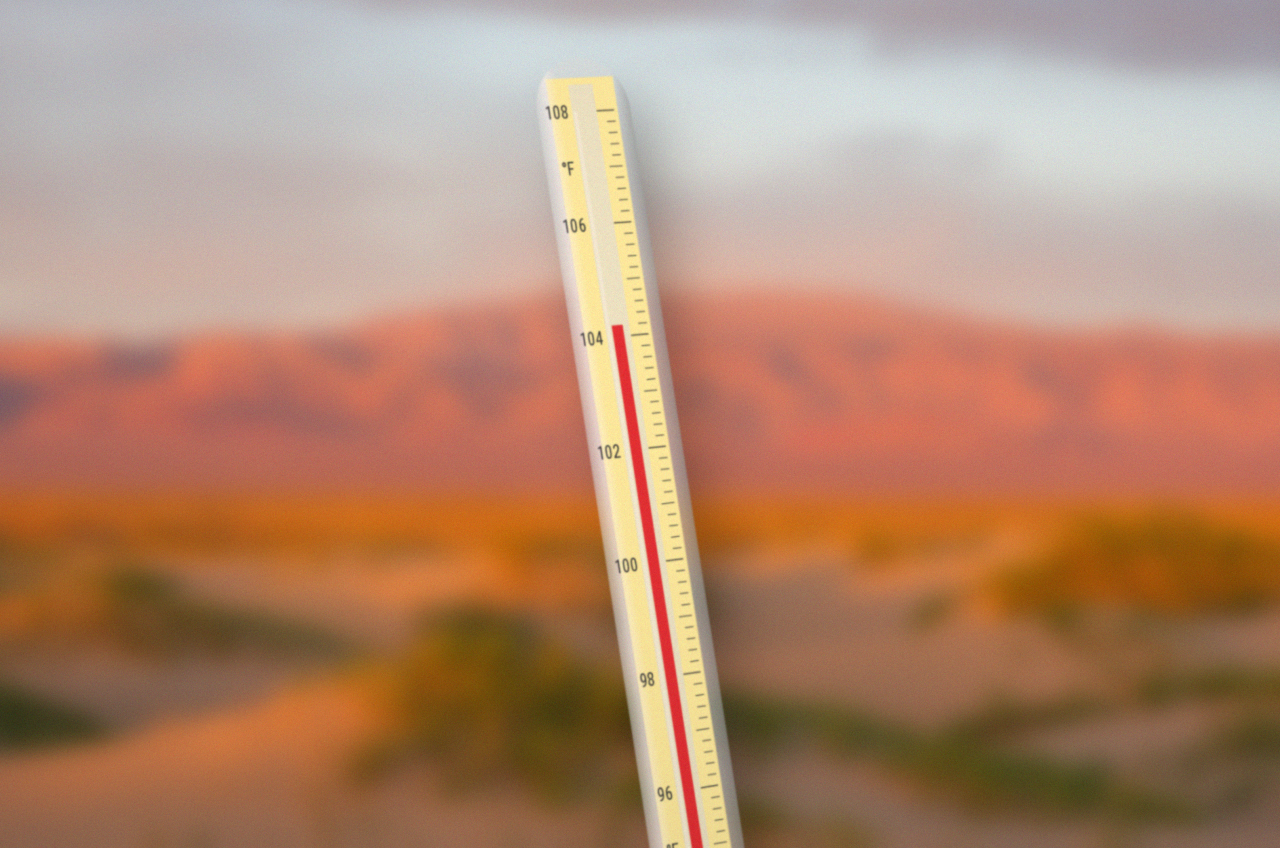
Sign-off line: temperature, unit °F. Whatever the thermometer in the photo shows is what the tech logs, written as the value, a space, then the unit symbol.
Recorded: 104.2 °F
